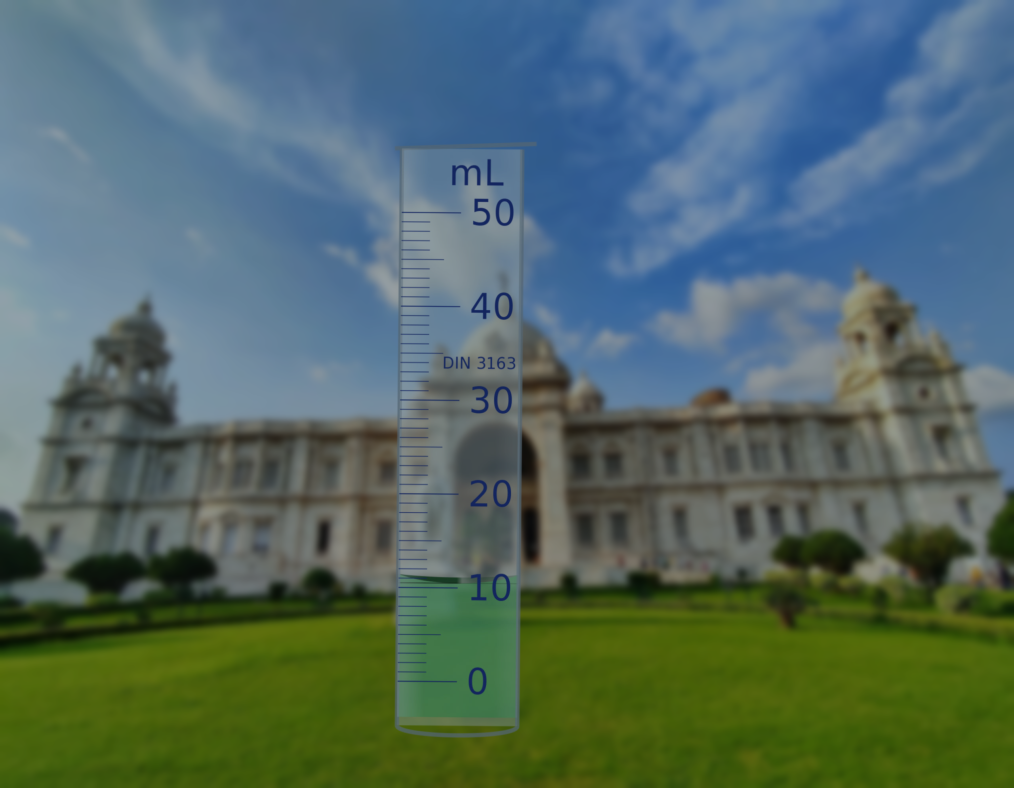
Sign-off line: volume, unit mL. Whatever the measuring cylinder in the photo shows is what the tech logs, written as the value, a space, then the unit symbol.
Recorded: 10.5 mL
